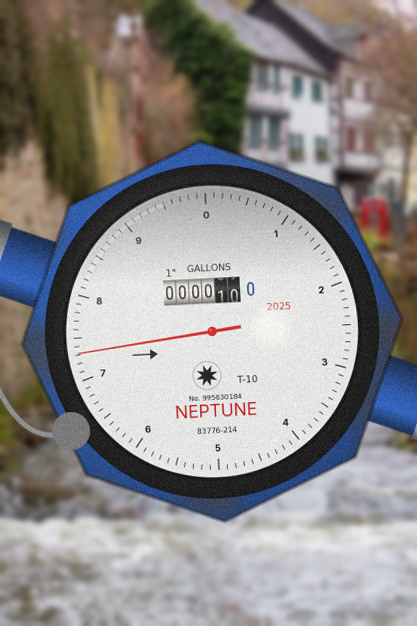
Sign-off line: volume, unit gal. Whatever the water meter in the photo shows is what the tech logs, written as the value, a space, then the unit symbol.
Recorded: 97.3 gal
